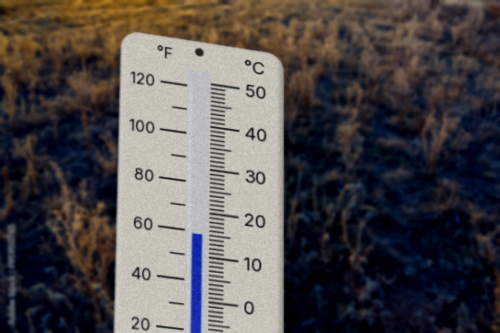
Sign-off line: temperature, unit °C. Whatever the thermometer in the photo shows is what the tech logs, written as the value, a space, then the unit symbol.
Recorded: 15 °C
